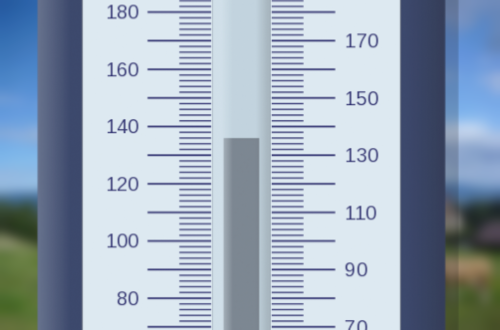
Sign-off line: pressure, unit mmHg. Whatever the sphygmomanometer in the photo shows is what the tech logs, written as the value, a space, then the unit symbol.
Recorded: 136 mmHg
